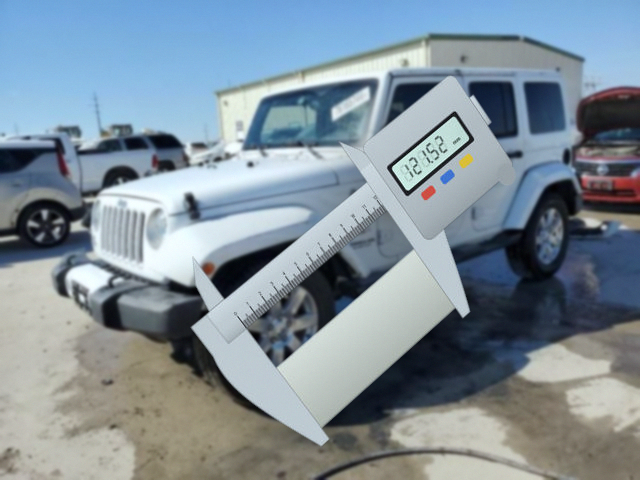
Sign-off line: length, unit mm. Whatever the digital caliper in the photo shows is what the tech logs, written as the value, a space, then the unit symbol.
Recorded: 121.52 mm
